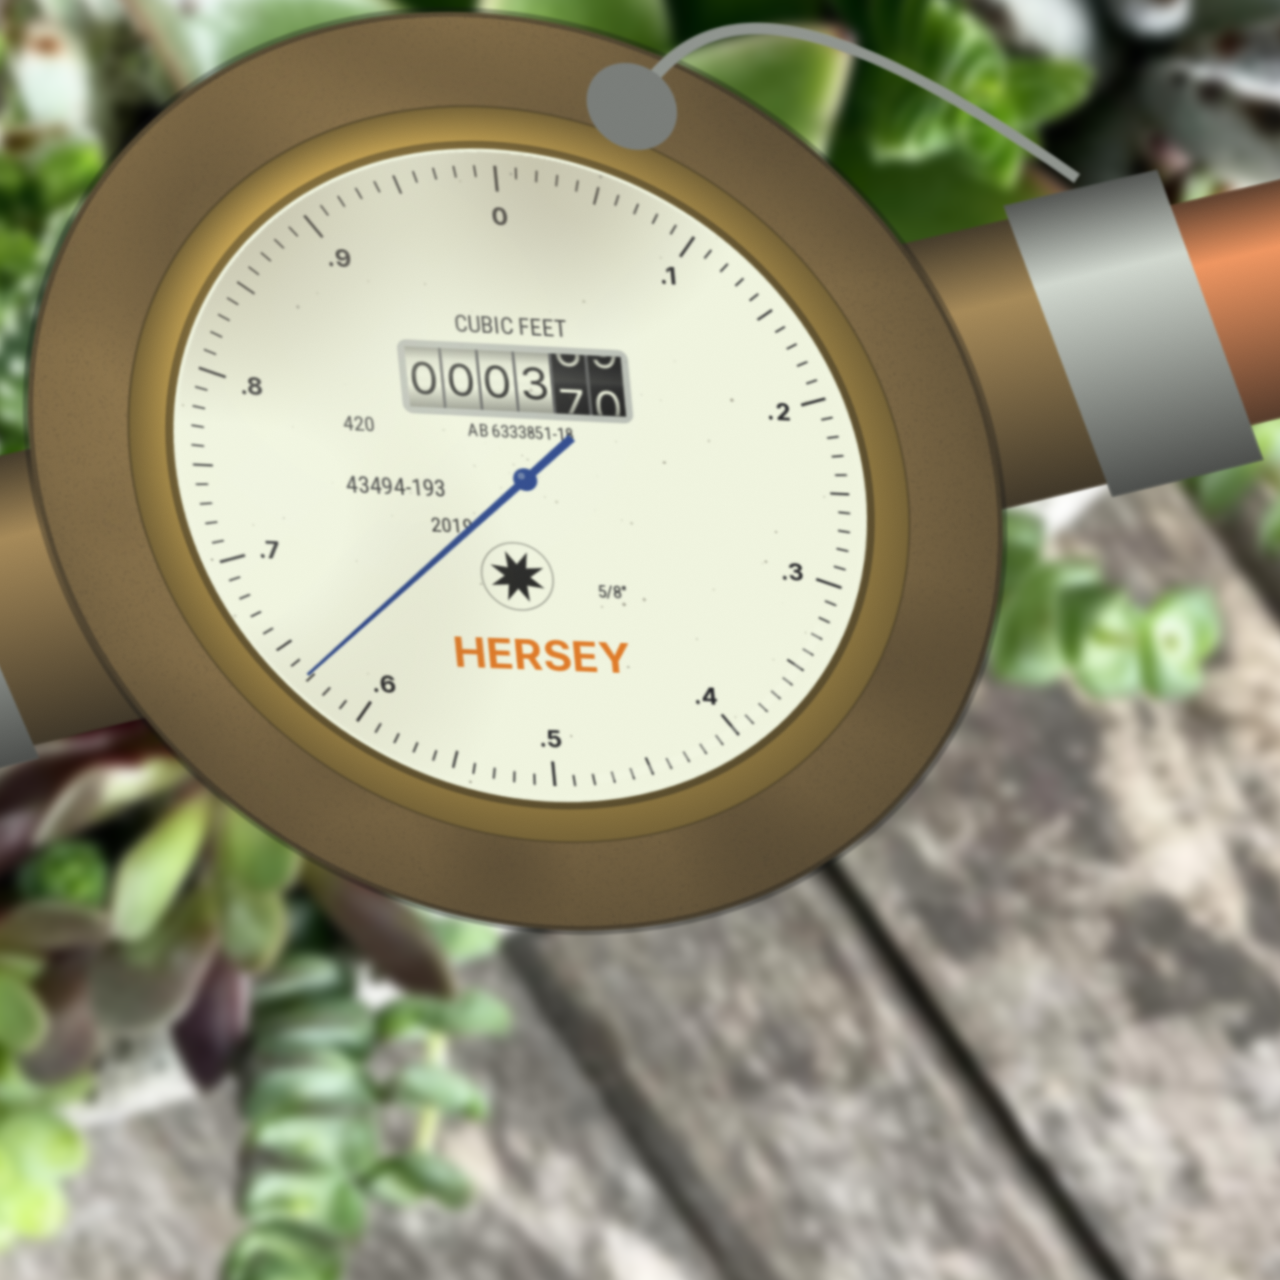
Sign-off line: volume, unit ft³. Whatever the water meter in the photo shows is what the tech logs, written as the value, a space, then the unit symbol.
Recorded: 369.63 ft³
